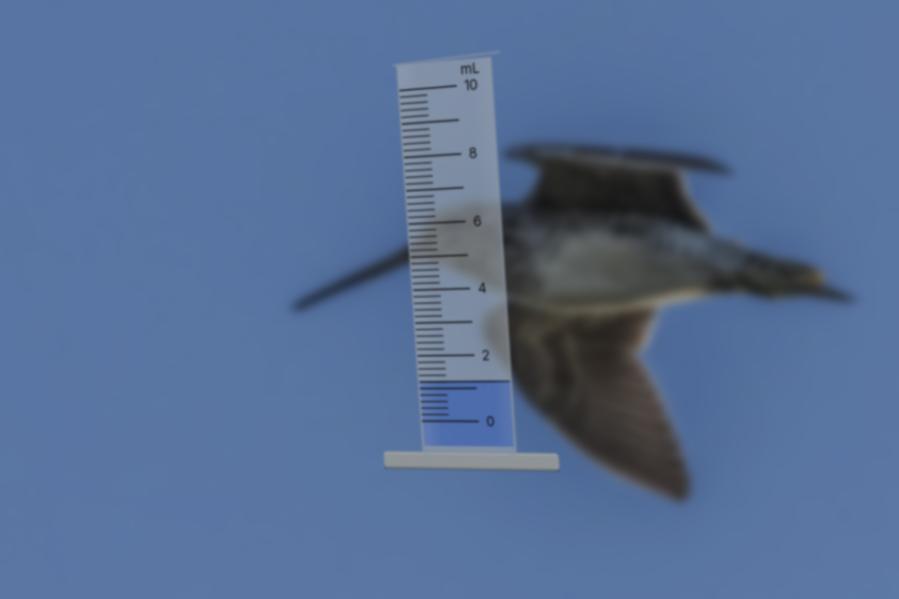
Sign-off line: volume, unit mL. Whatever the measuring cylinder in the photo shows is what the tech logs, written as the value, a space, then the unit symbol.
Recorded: 1.2 mL
